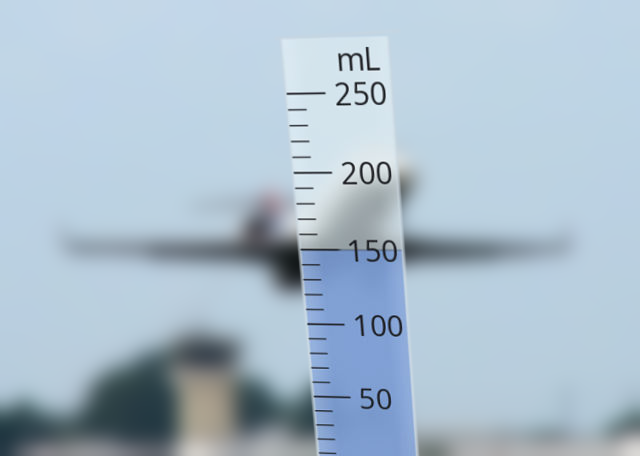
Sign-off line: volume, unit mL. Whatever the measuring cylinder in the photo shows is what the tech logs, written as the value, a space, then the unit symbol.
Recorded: 150 mL
